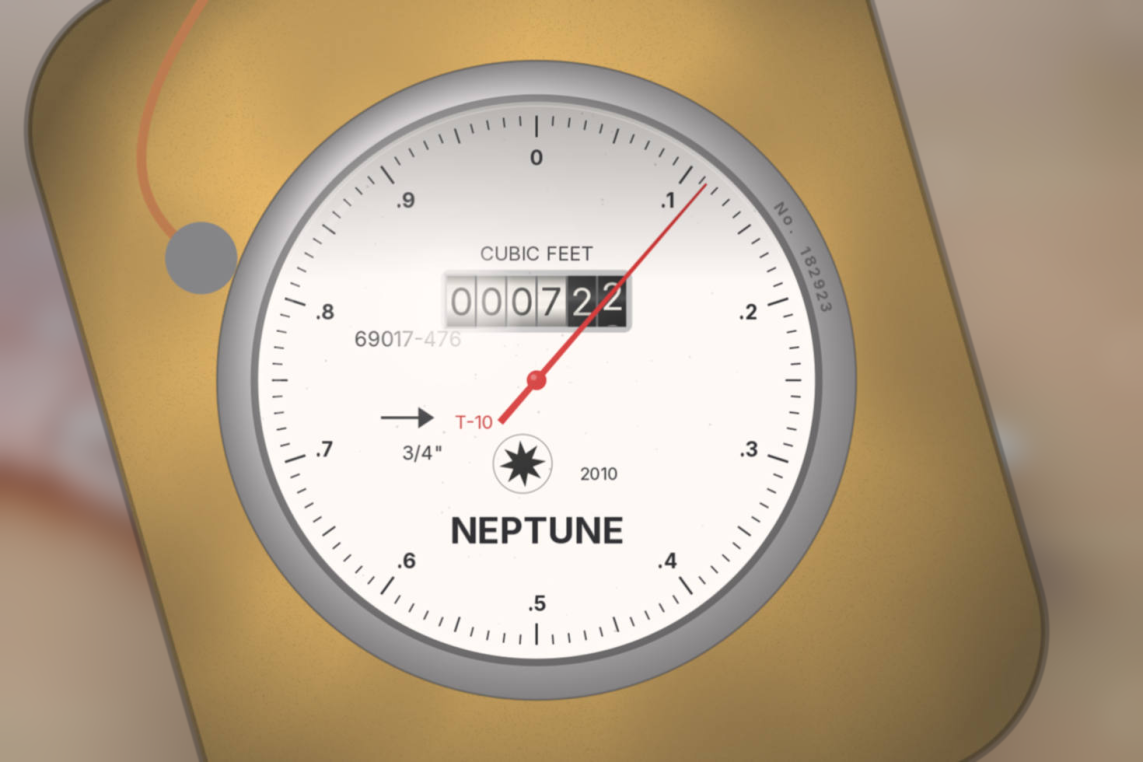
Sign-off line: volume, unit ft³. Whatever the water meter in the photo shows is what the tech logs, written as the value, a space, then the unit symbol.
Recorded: 722.11 ft³
